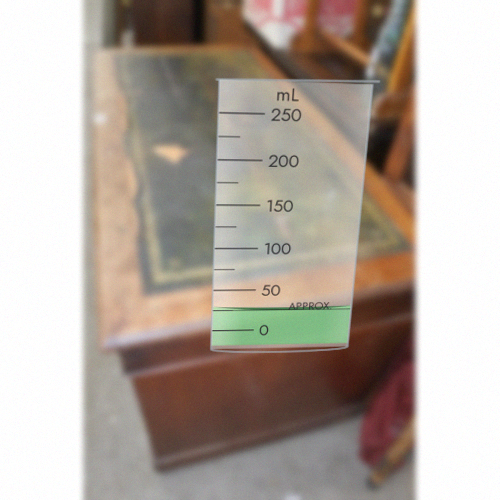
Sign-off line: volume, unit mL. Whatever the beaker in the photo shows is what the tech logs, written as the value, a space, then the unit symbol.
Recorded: 25 mL
